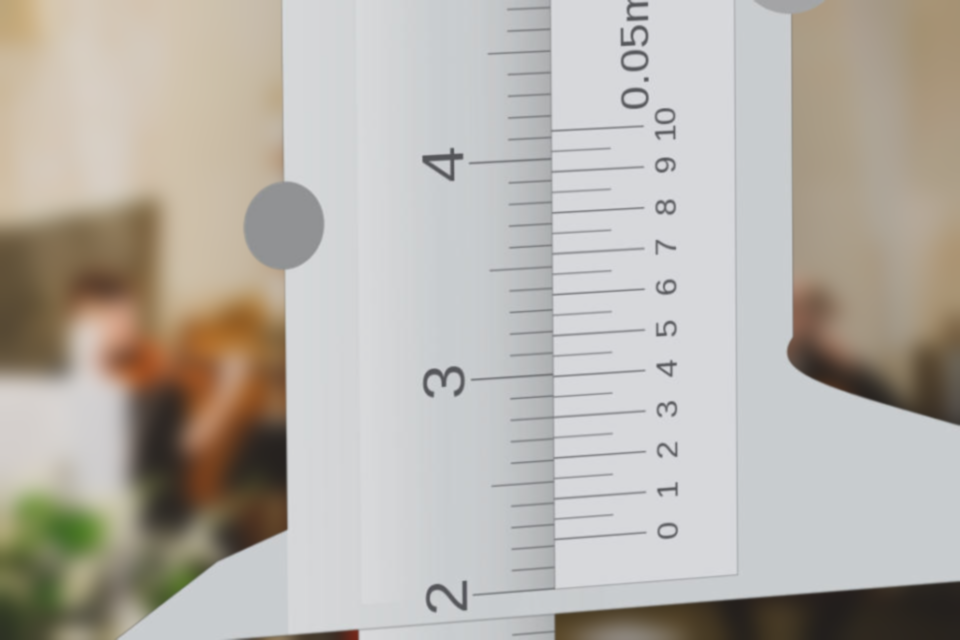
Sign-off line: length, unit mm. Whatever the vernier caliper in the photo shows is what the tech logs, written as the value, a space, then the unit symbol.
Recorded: 22.3 mm
